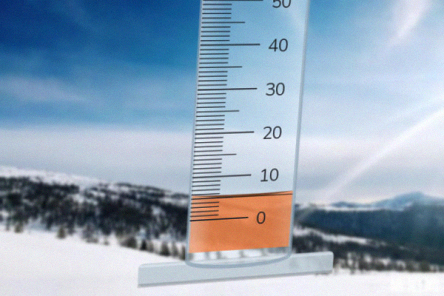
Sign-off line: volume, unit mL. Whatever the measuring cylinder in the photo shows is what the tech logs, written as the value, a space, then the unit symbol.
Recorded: 5 mL
